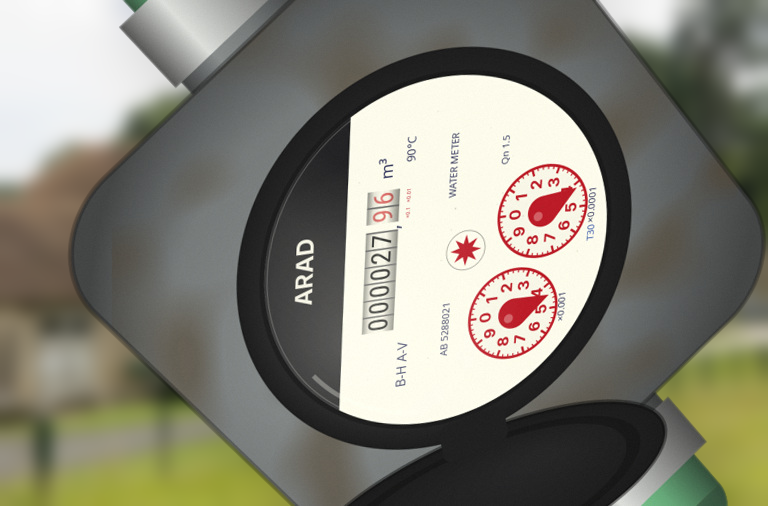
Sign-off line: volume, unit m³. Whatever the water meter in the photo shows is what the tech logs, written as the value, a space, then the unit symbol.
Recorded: 27.9644 m³
